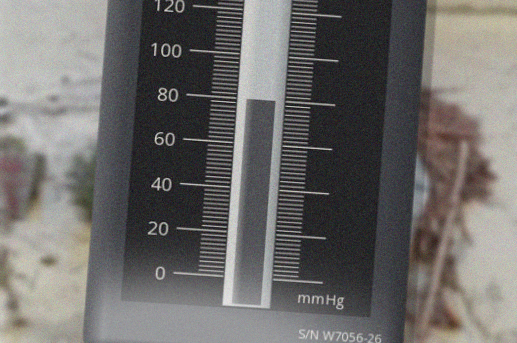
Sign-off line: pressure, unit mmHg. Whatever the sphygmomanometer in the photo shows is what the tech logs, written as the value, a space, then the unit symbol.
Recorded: 80 mmHg
